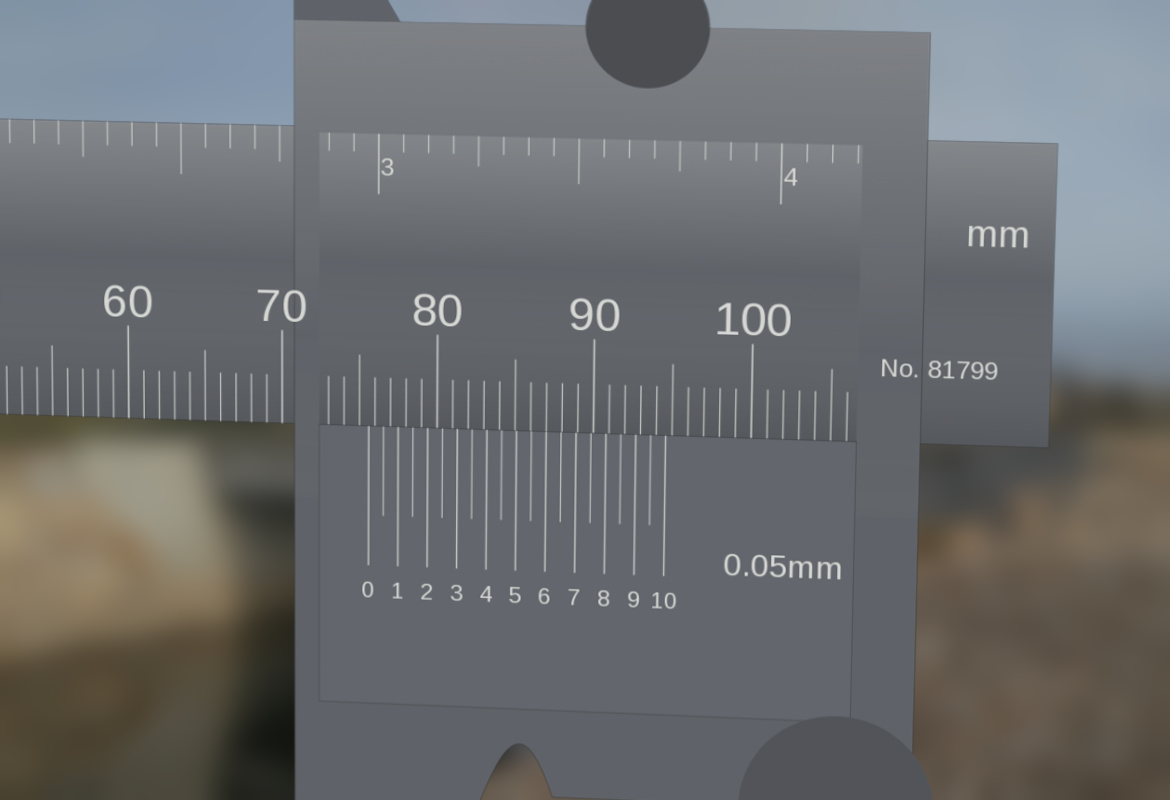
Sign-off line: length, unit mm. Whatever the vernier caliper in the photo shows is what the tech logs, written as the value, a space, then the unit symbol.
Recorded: 75.6 mm
